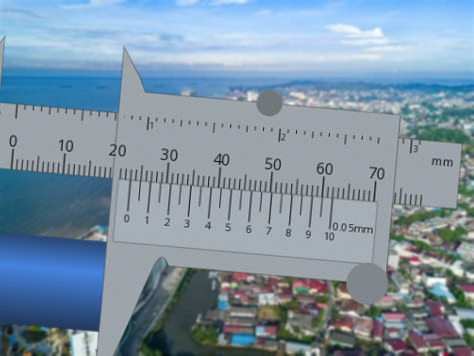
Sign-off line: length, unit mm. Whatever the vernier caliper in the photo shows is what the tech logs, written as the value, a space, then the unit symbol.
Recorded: 23.0 mm
